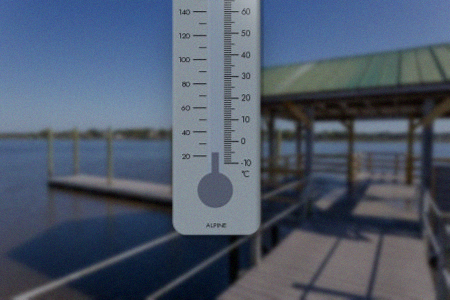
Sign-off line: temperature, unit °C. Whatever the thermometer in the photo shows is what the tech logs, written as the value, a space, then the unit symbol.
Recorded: -5 °C
